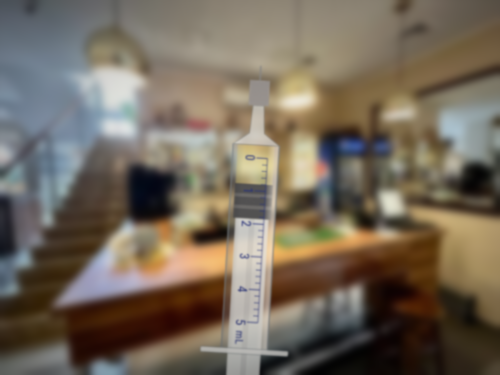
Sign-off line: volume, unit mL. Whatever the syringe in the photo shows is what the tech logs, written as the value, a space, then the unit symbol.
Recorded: 0.8 mL
